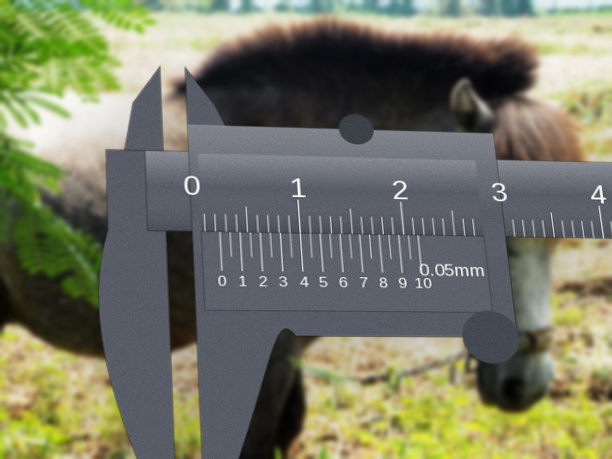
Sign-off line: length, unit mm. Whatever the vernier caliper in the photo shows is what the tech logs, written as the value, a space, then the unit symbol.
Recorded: 2.4 mm
